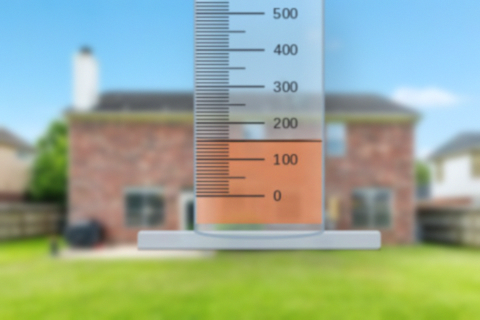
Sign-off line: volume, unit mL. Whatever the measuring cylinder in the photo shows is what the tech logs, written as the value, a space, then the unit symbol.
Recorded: 150 mL
